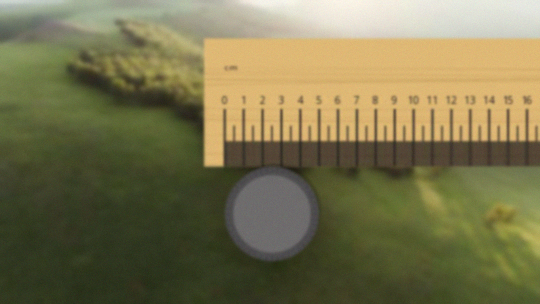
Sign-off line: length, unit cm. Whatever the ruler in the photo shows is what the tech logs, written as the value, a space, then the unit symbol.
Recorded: 5 cm
